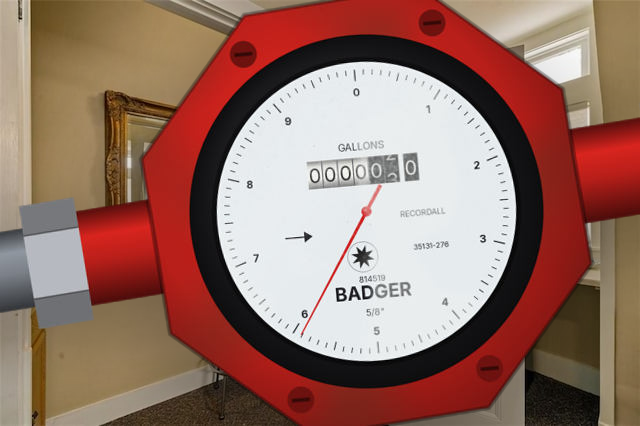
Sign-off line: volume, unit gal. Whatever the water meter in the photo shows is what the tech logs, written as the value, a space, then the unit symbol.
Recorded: 25.9 gal
